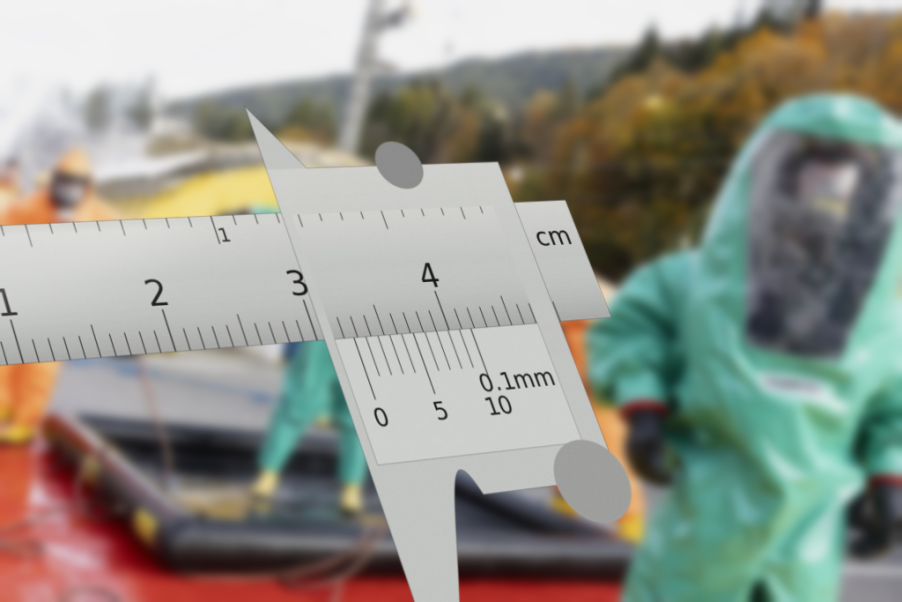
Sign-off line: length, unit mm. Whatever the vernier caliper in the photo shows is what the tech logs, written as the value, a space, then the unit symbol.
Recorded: 32.7 mm
